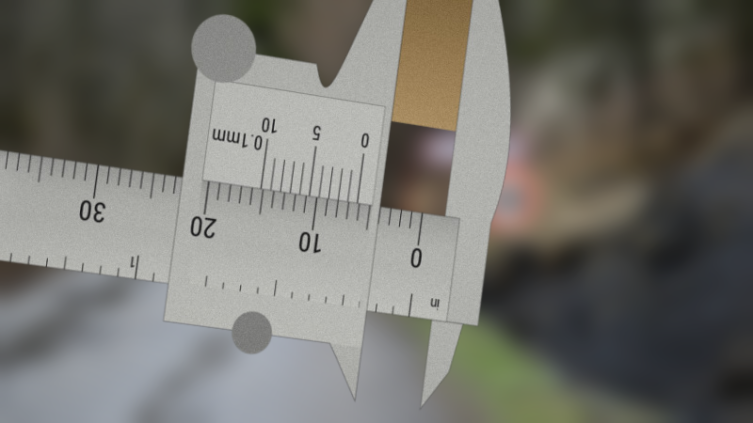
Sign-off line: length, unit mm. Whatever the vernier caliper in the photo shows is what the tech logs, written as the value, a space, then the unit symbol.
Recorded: 6.2 mm
